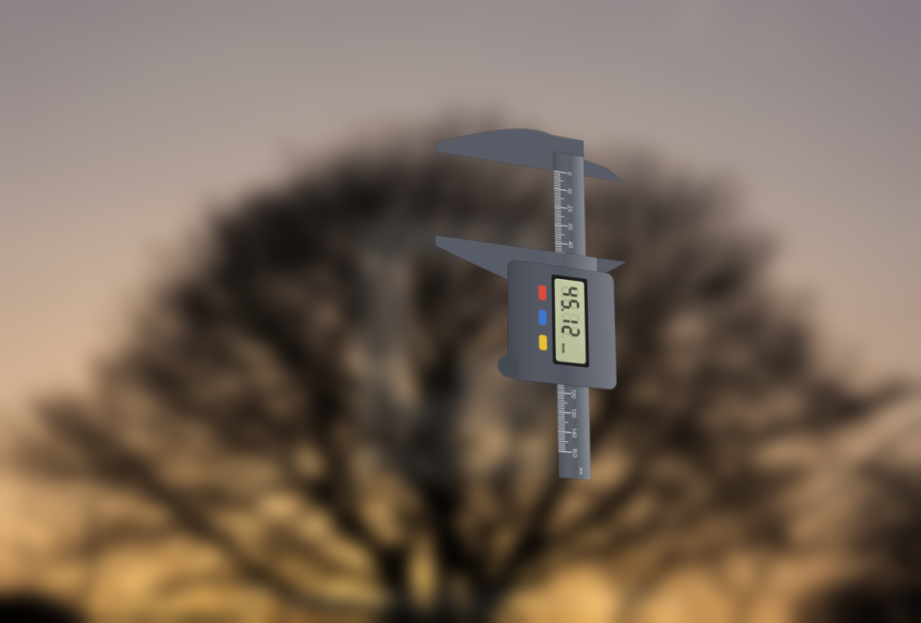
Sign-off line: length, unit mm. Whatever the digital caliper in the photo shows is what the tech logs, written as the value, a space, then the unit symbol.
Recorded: 45.12 mm
